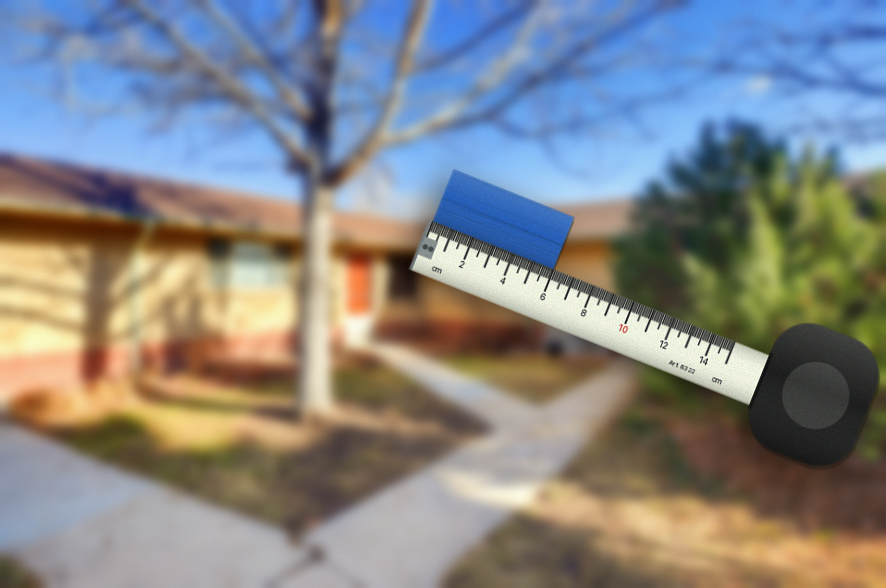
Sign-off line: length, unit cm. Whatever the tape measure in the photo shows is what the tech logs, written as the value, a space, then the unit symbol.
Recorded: 6 cm
